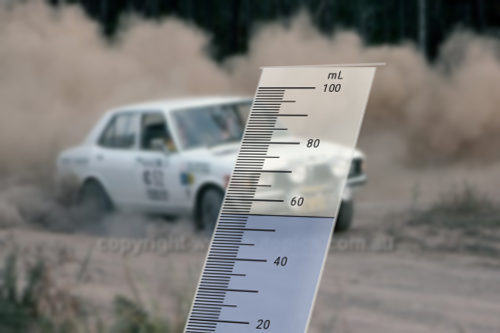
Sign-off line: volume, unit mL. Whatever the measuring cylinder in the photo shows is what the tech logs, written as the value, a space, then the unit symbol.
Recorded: 55 mL
